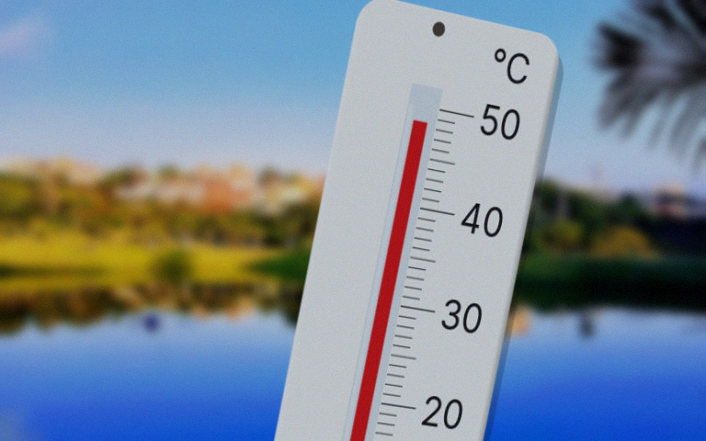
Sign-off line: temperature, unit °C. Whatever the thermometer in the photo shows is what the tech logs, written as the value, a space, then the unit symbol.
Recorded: 48.5 °C
